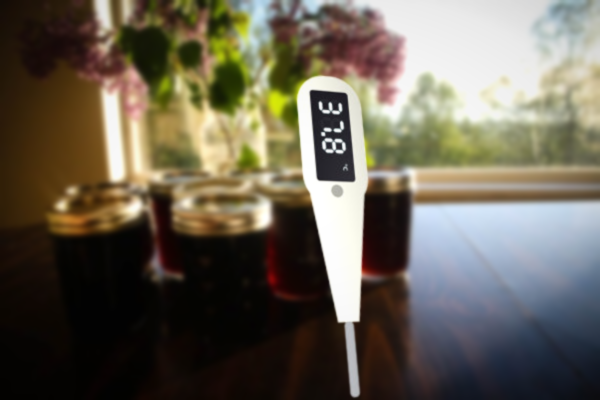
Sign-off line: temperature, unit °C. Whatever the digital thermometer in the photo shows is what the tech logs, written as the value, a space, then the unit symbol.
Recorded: 37.8 °C
